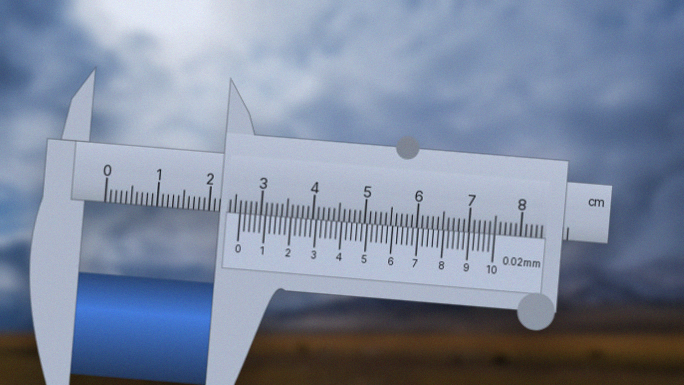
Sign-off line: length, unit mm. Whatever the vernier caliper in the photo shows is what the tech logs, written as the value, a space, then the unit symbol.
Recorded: 26.0 mm
